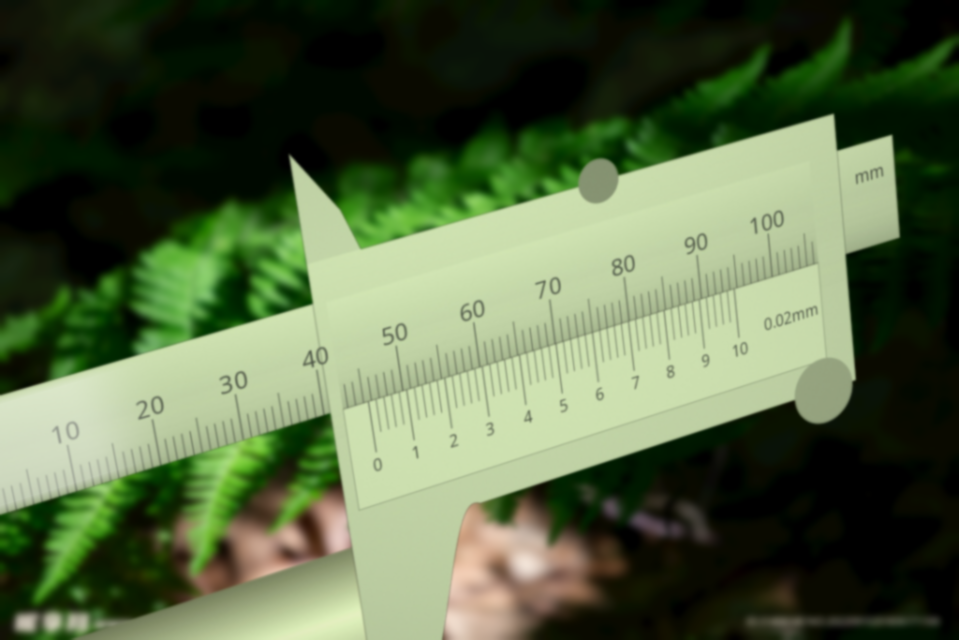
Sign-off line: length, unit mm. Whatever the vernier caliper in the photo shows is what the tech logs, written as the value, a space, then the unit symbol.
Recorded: 45.6 mm
